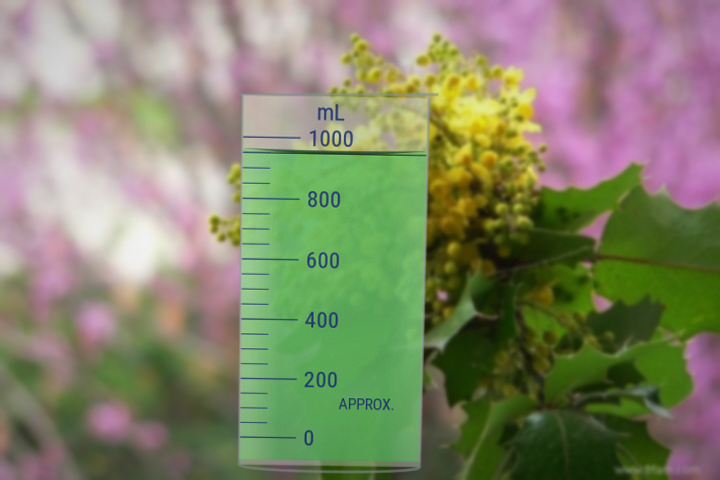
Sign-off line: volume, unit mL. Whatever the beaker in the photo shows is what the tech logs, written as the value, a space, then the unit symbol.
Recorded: 950 mL
